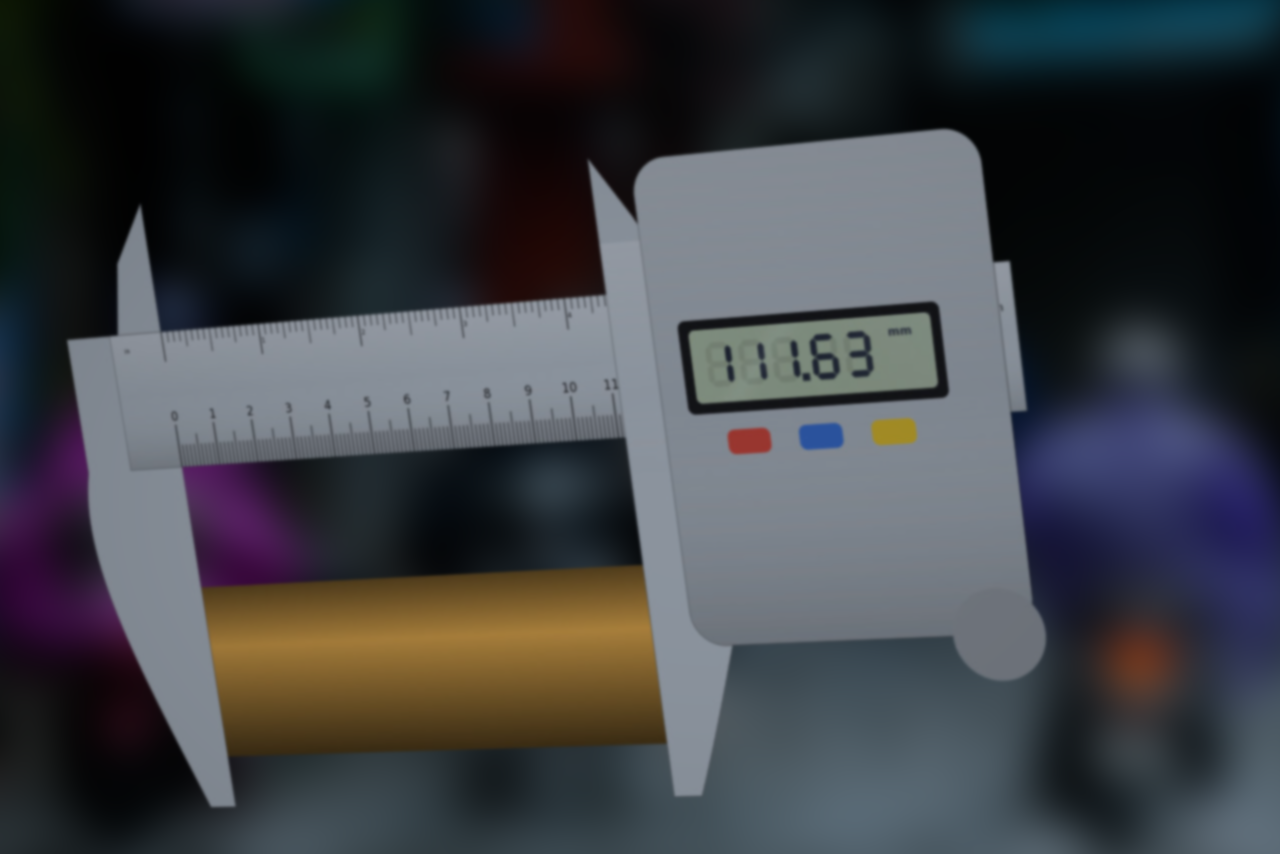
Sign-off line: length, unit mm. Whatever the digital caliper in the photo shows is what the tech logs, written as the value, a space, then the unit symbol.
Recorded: 111.63 mm
